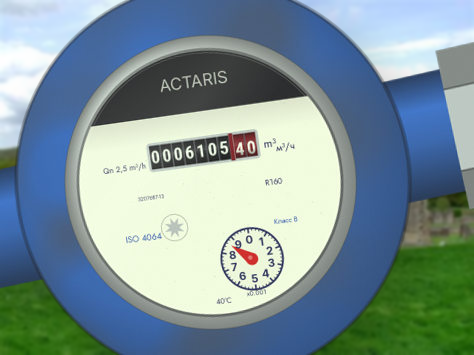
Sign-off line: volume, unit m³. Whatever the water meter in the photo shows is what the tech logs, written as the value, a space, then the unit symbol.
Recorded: 6105.398 m³
